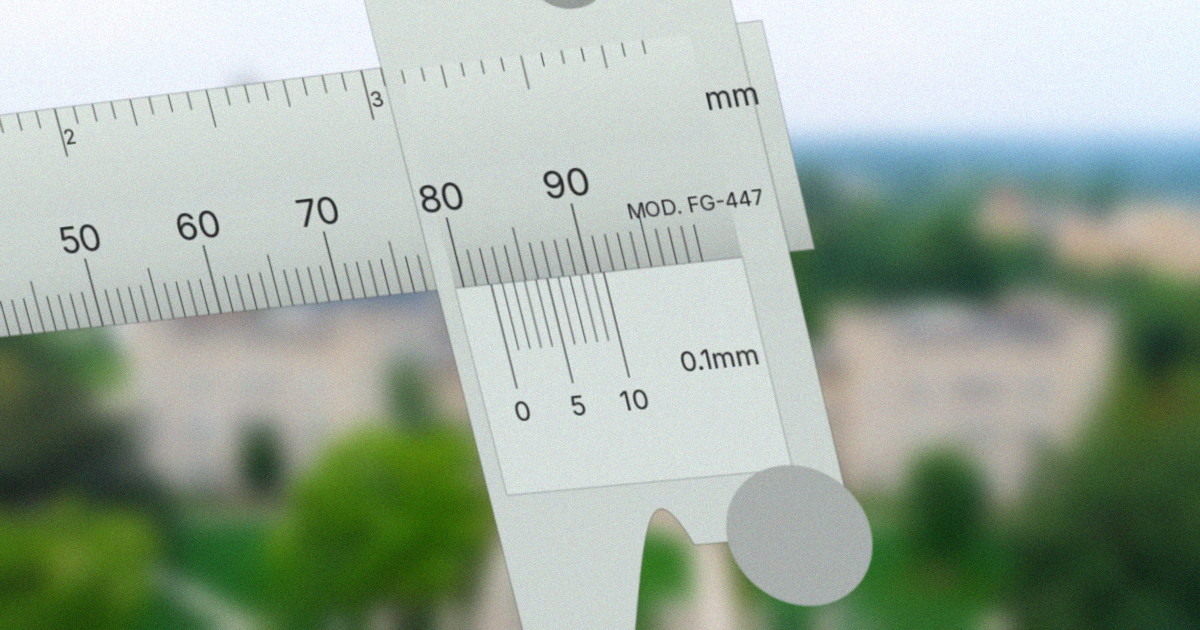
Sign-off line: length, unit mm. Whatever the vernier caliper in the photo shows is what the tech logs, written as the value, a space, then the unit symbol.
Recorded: 82.2 mm
